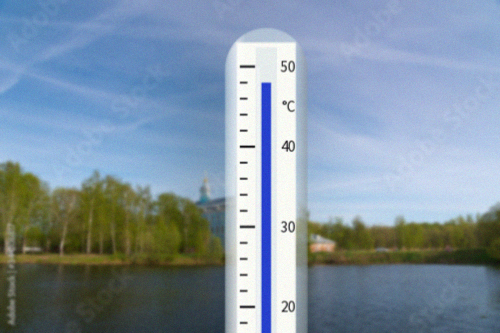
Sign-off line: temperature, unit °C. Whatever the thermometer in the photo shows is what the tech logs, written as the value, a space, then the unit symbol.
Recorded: 48 °C
